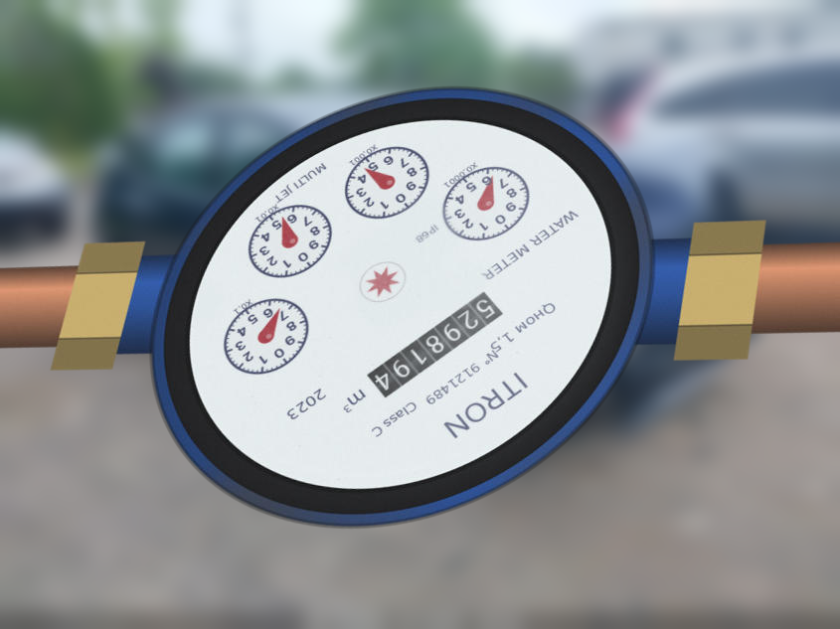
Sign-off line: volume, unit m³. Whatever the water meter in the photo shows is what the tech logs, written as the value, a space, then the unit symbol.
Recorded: 5298194.6546 m³
